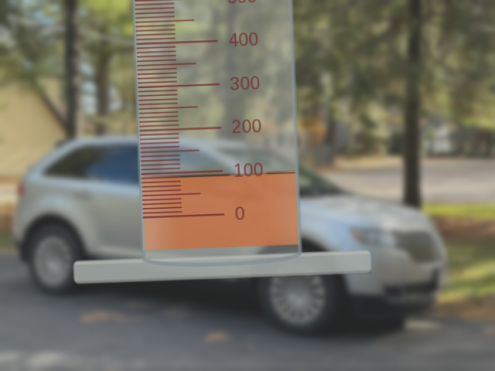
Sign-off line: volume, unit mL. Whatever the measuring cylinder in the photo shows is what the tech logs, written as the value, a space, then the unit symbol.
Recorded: 90 mL
